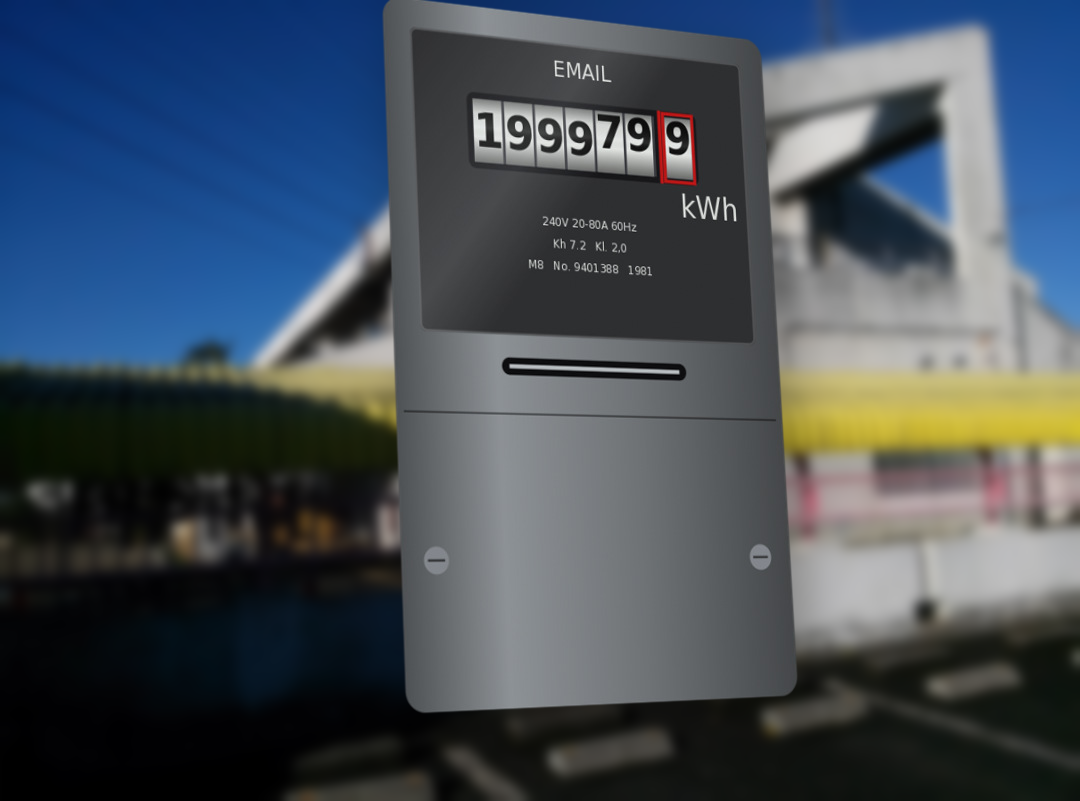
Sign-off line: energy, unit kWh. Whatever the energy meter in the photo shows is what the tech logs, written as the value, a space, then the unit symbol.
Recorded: 199979.9 kWh
